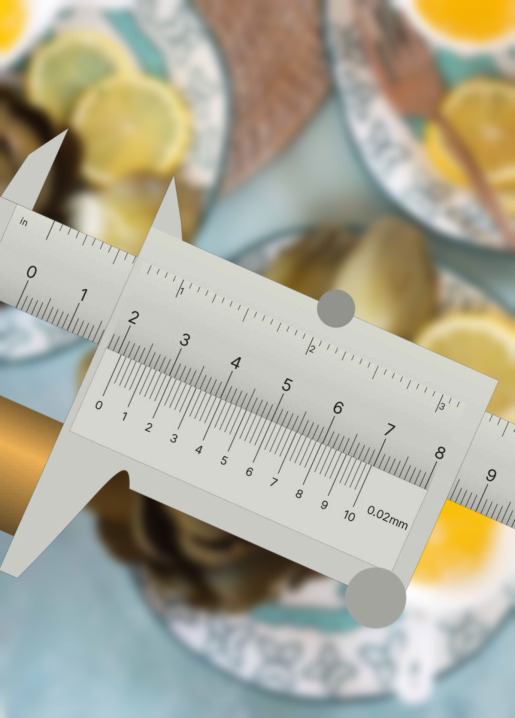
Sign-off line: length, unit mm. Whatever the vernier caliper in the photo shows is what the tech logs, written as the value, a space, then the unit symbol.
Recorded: 20.6 mm
